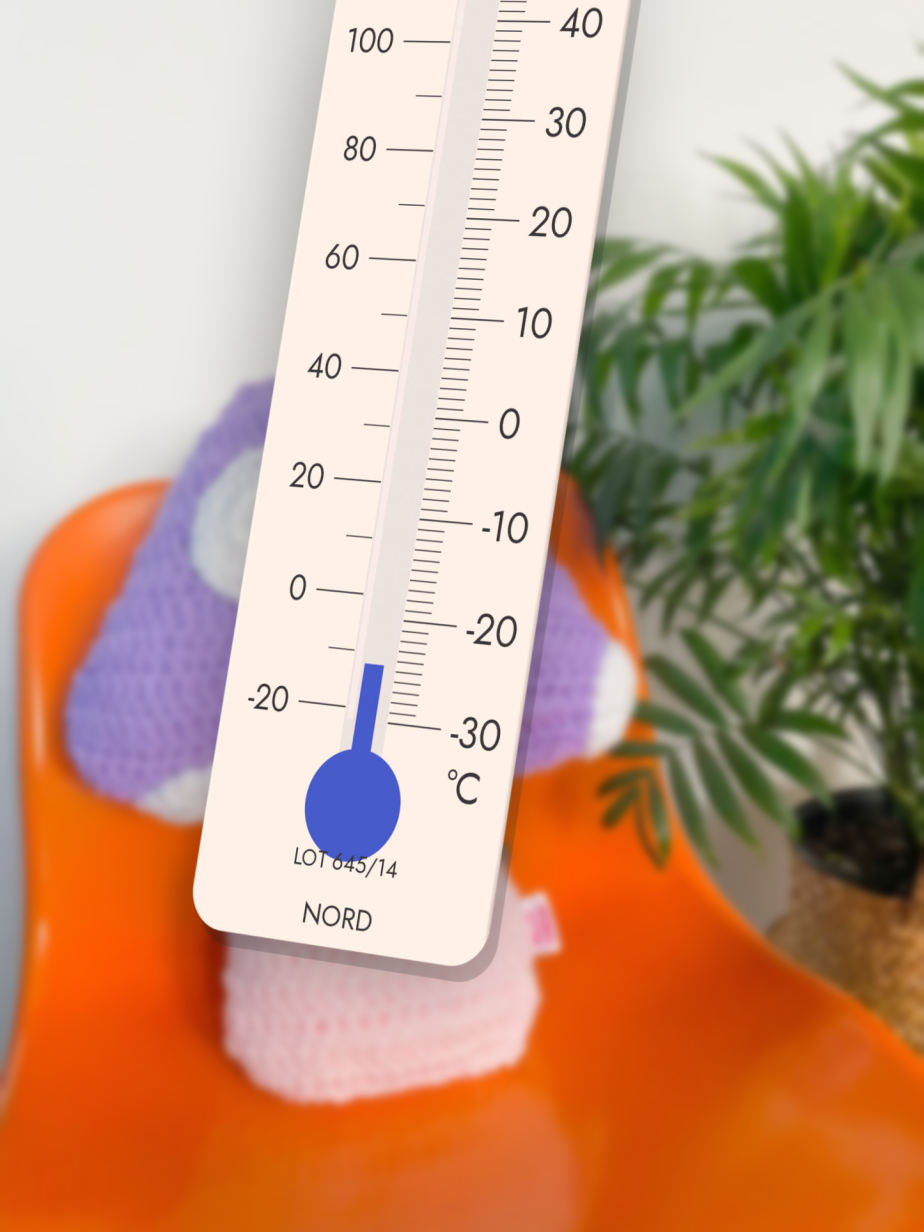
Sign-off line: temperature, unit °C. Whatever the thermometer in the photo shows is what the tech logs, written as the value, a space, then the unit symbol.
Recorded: -24.5 °C
